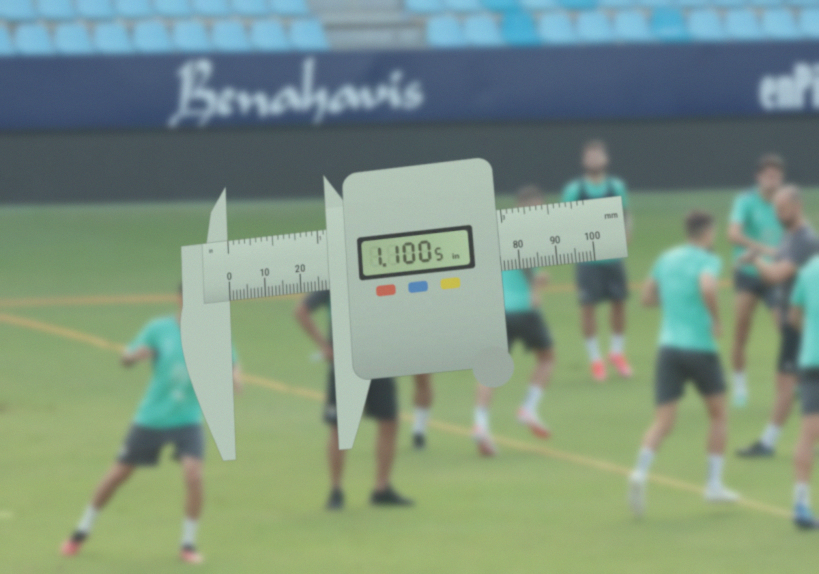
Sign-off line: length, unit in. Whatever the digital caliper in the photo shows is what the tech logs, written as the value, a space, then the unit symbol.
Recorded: 1.1005 in
